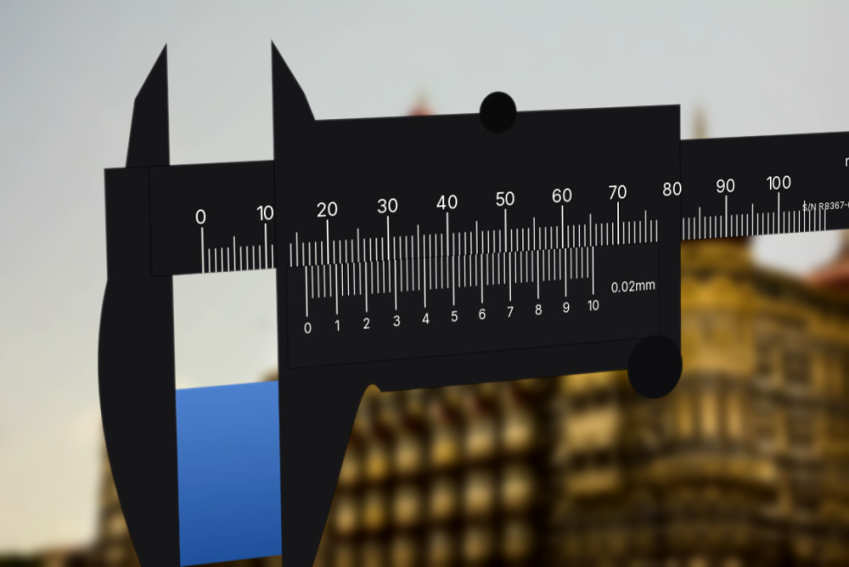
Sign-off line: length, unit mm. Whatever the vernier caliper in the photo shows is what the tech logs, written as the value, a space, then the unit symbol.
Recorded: 16.4 mm
